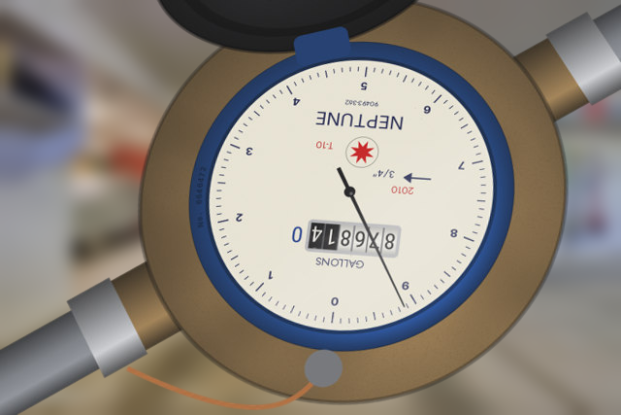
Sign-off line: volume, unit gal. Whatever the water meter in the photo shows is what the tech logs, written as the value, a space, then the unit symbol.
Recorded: 8768139.1 gal
